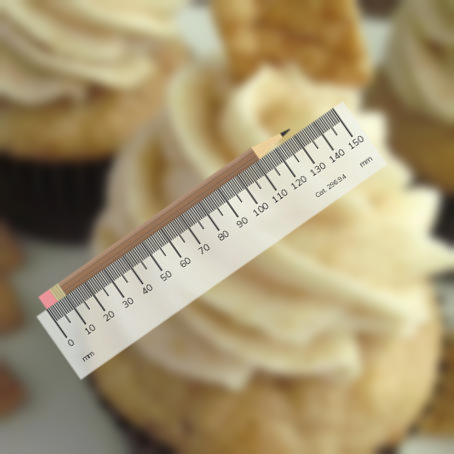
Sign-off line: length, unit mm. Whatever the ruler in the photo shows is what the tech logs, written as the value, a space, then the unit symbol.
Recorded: 130 mm
